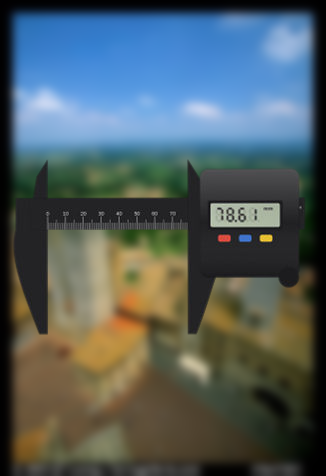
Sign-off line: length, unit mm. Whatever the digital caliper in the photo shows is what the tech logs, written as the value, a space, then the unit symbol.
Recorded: 78.61 mm
